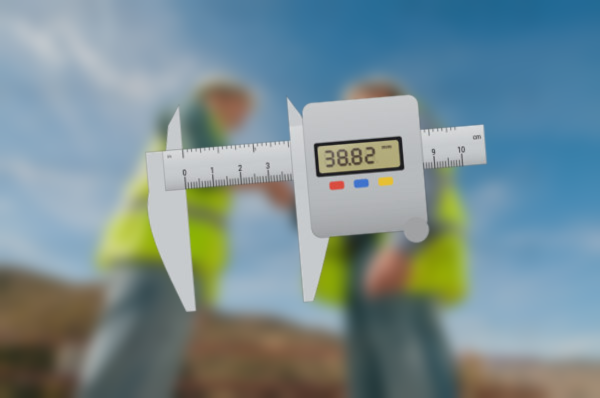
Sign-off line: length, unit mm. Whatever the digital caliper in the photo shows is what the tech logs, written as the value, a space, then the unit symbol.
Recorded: 38.82 mm
